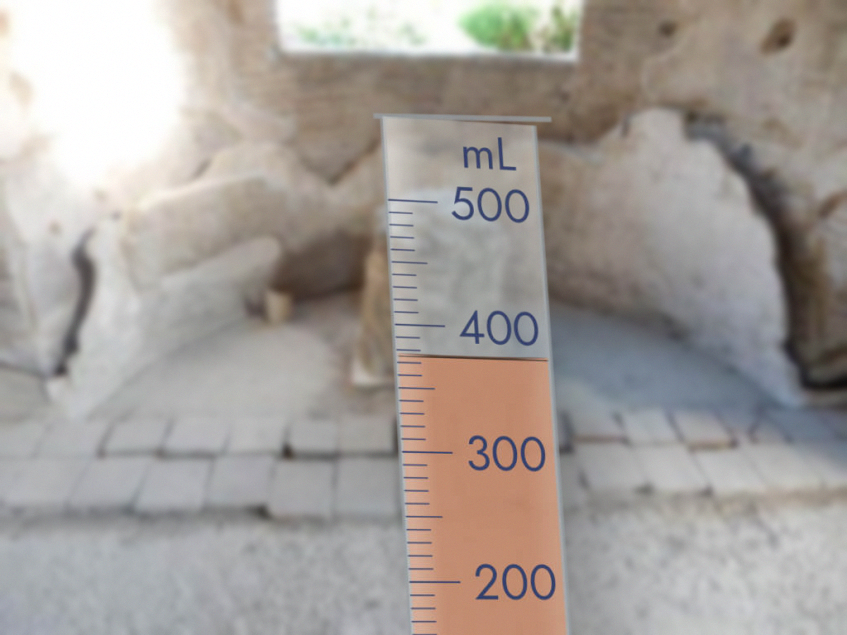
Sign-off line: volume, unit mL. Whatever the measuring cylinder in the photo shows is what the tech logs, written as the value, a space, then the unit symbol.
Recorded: 375 mL
